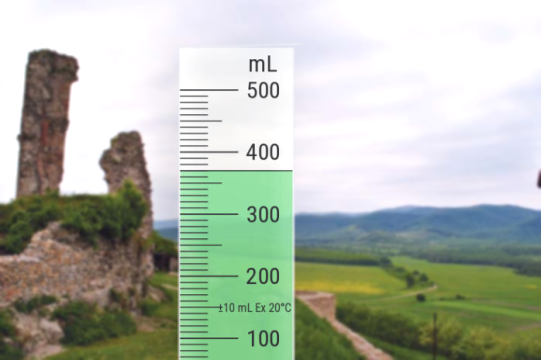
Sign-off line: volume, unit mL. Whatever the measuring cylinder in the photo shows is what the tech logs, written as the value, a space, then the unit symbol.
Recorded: 370 mL
